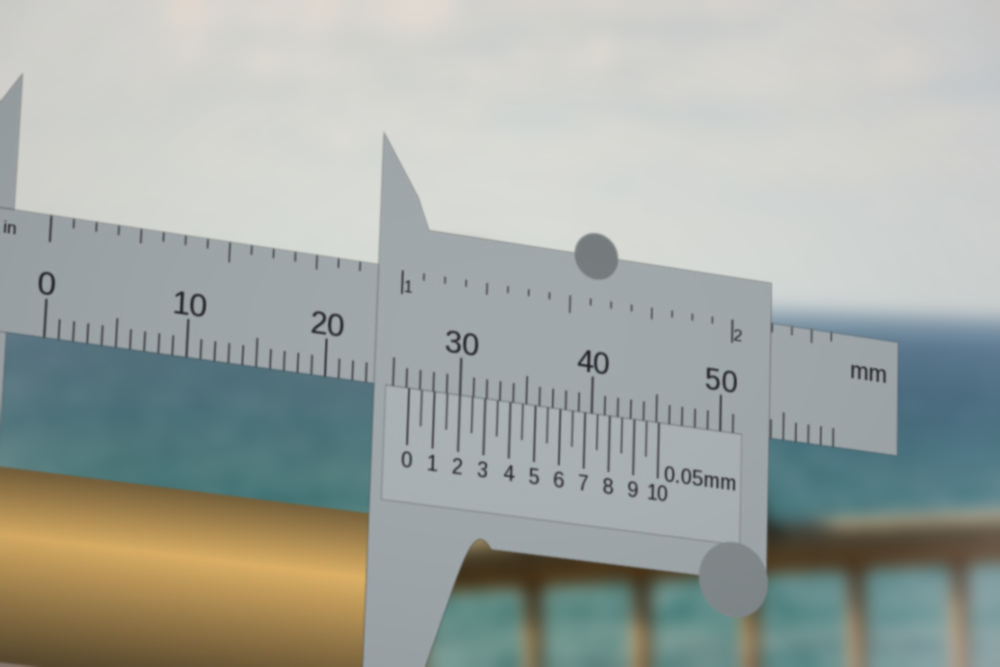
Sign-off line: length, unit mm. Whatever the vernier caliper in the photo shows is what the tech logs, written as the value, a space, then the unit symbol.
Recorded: 26.2 mm
